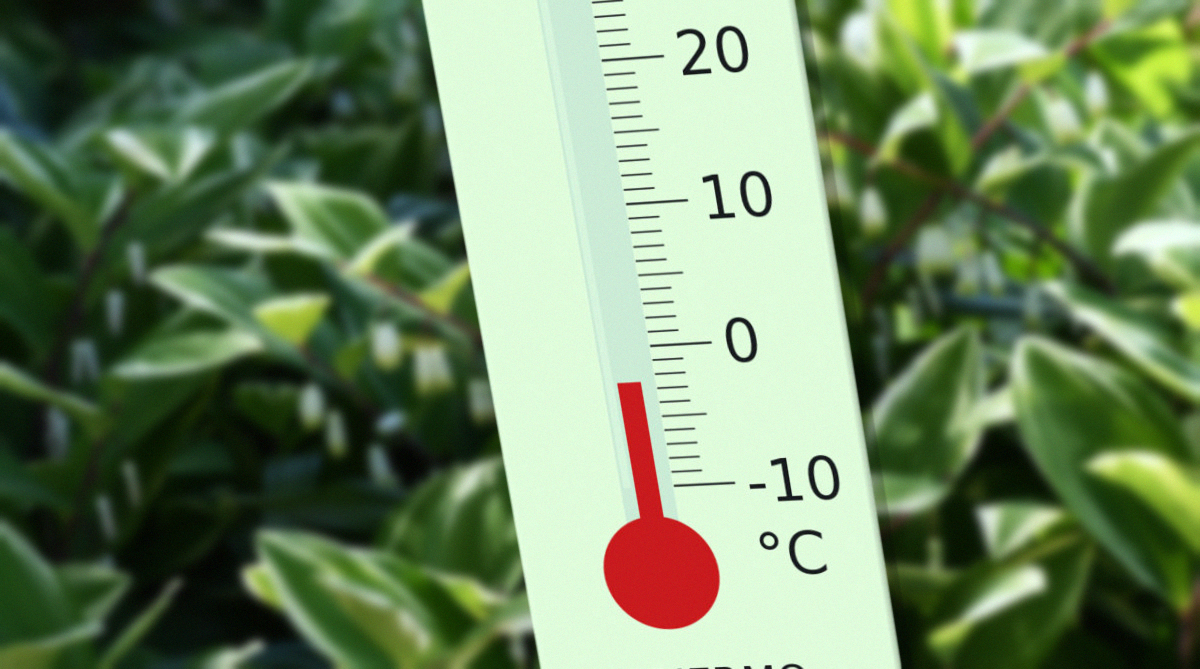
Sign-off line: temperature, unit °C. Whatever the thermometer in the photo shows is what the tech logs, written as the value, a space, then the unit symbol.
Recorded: -2.5 °C
